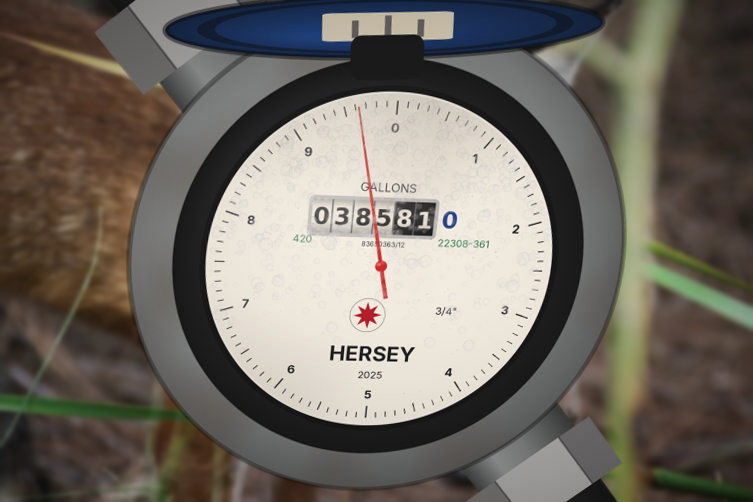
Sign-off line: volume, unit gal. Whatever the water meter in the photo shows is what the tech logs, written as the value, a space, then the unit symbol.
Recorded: 385809.6 gal
